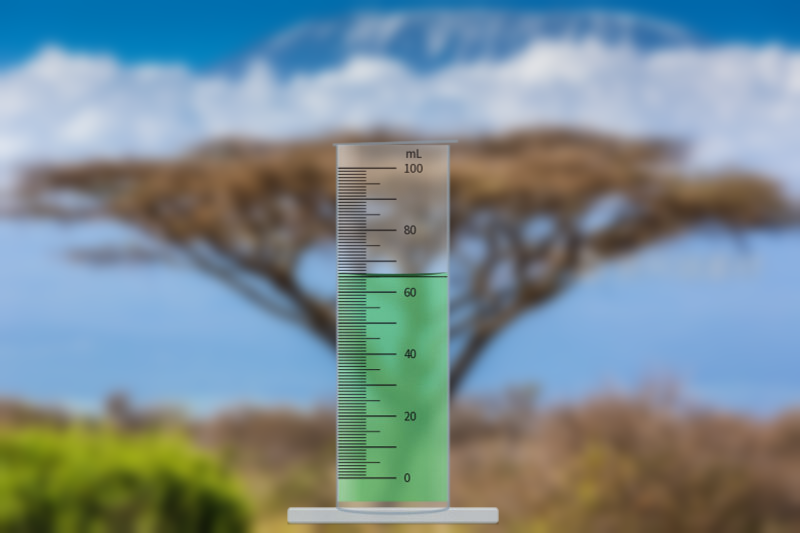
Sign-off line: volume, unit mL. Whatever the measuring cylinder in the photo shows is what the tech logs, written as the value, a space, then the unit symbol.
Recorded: 65 mL
